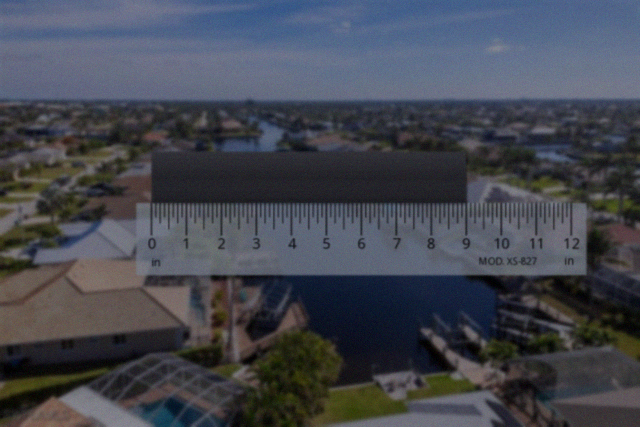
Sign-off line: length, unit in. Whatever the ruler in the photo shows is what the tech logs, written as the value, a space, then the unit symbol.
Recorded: 9 in
